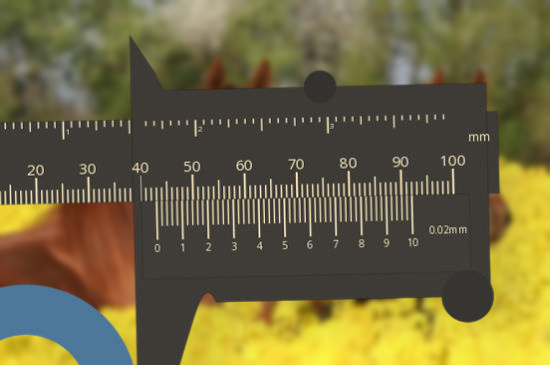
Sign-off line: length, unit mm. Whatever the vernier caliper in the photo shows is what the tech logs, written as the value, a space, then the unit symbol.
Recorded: 43.0 mm
